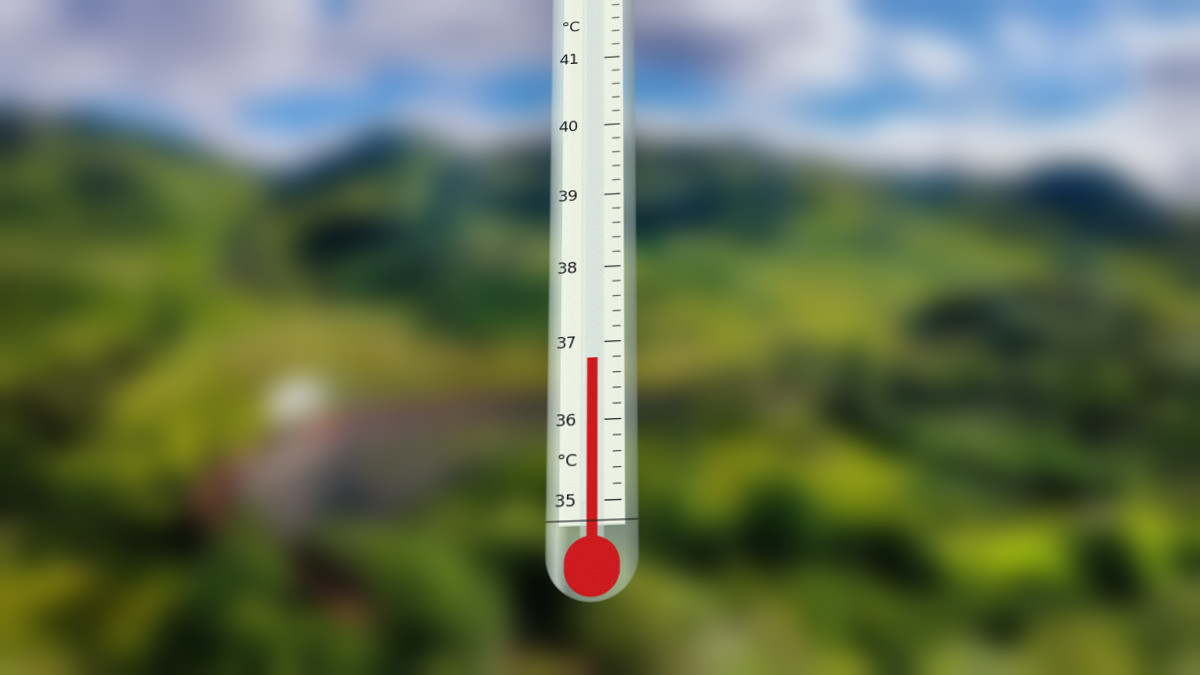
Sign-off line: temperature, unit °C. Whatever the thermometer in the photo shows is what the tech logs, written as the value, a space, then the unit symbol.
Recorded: 36.8 °C
